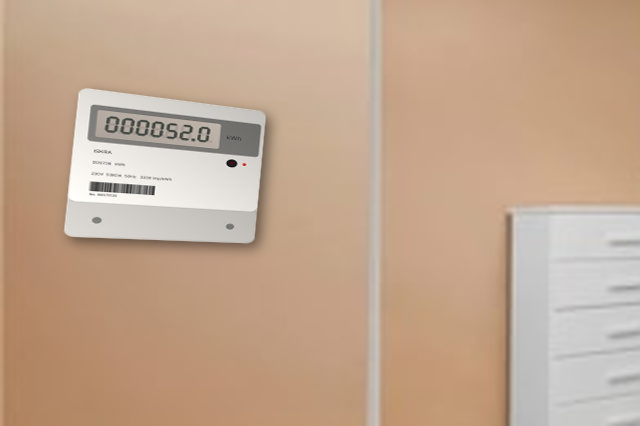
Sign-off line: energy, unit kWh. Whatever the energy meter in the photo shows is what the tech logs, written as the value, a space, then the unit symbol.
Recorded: 52.0 kWh
